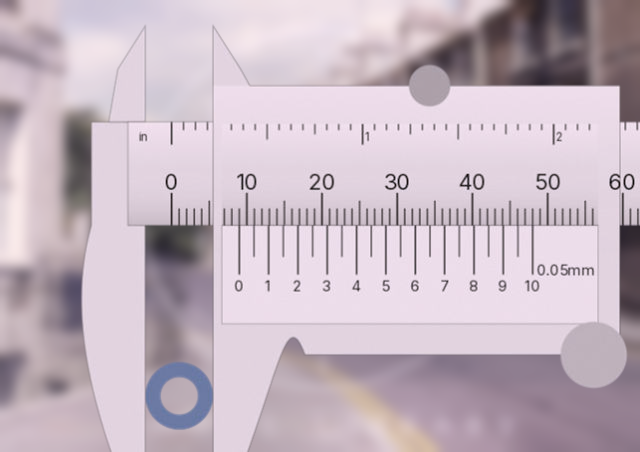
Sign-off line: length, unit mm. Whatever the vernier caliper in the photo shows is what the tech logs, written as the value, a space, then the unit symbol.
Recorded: 9.0 mm
